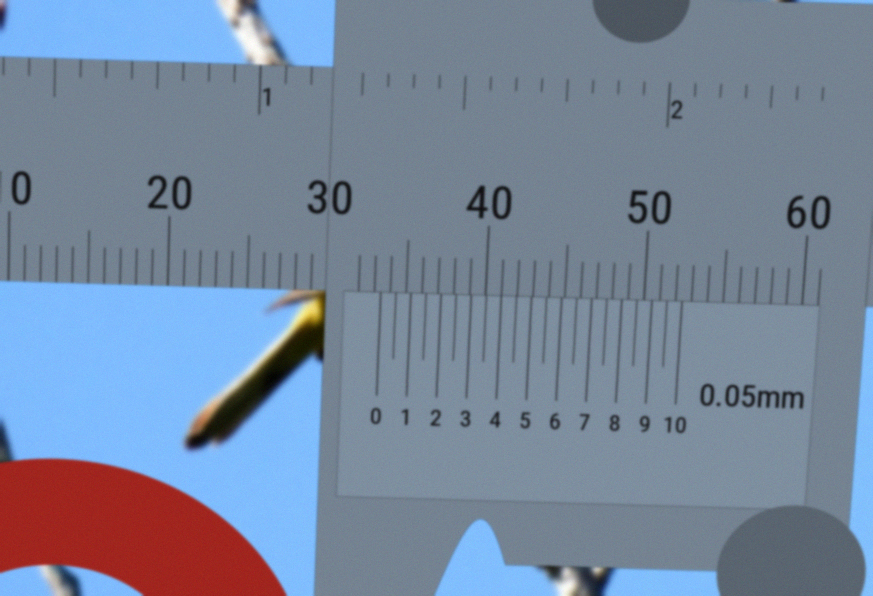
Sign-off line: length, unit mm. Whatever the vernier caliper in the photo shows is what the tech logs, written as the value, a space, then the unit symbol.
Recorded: 33.4 mm
